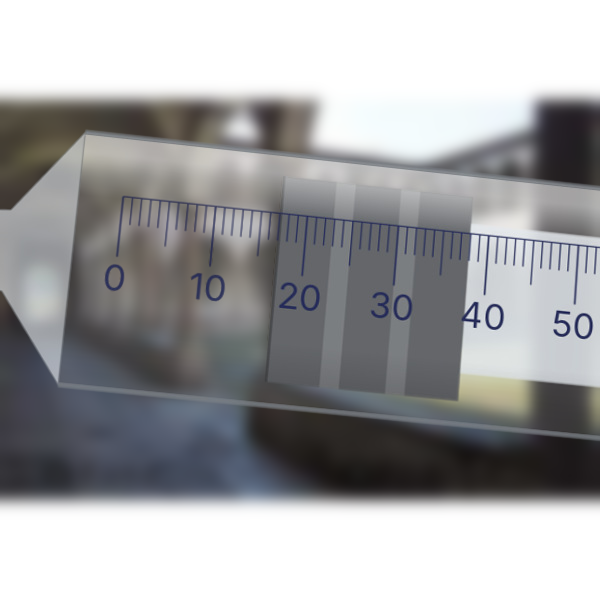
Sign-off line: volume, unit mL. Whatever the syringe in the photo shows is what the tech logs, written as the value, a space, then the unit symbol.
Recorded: 17 mL
